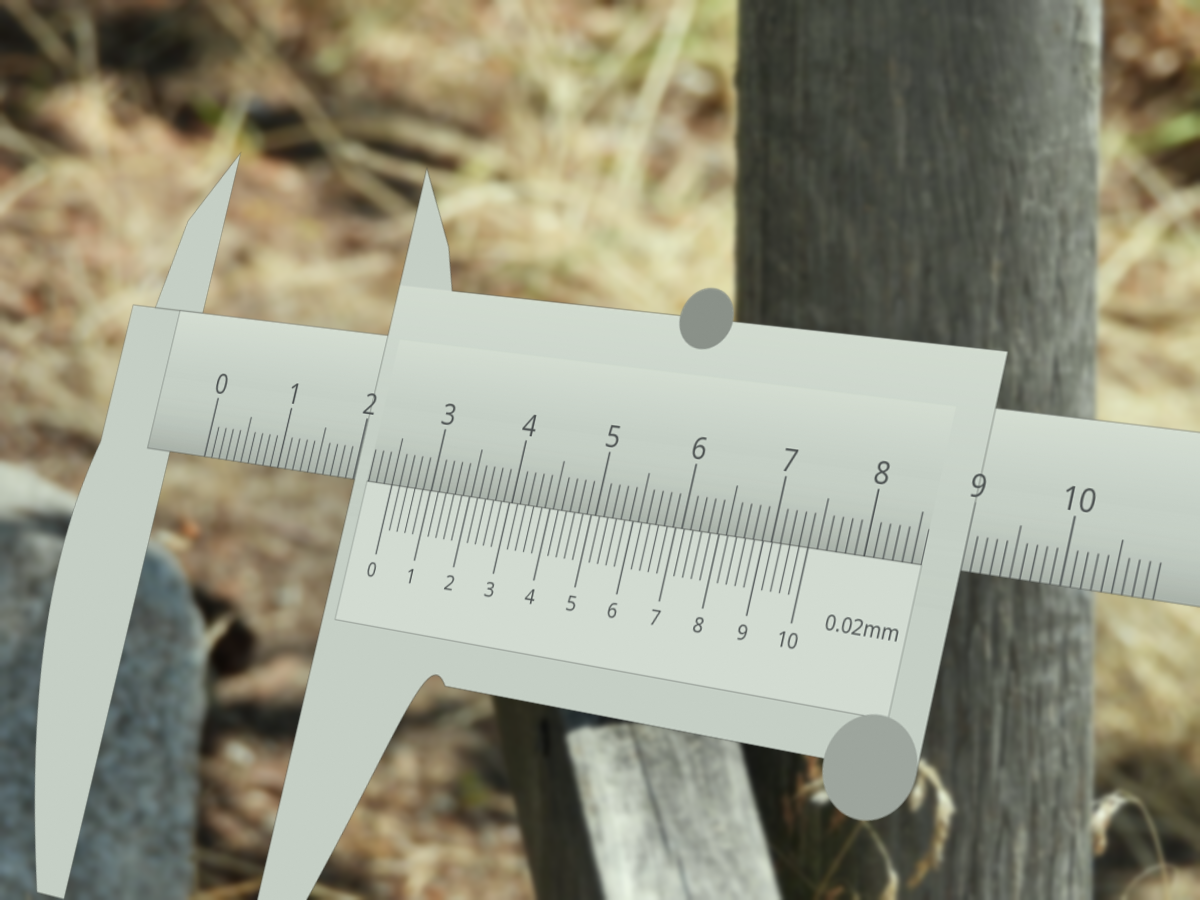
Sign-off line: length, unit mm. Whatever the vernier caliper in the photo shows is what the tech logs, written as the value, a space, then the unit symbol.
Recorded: 25.0 mm
